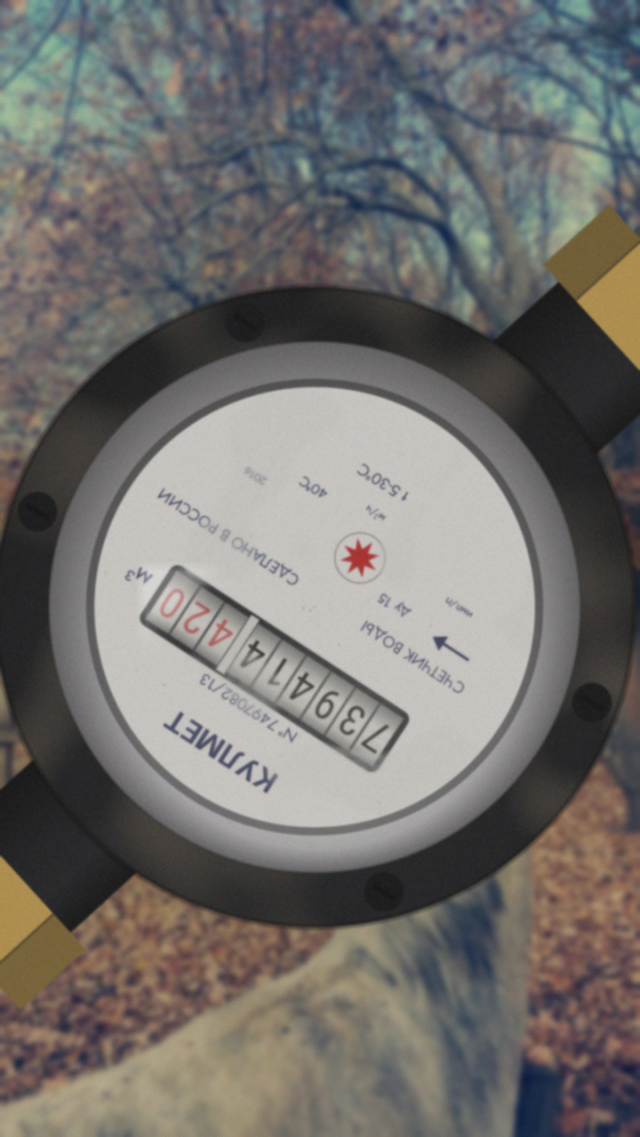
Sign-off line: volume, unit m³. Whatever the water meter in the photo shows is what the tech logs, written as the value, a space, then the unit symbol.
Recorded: 739414.420 m³
